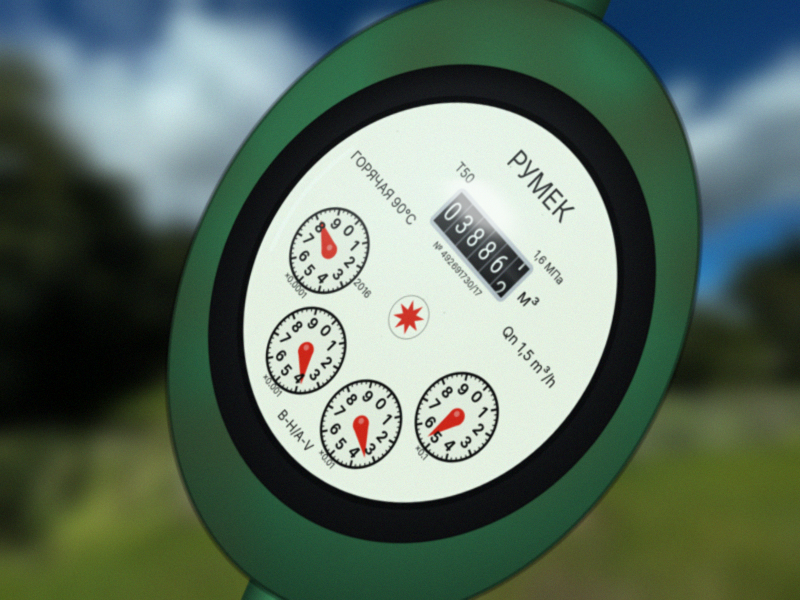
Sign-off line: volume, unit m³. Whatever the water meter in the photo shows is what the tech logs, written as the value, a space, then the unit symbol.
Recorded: 38861.5338 m³
